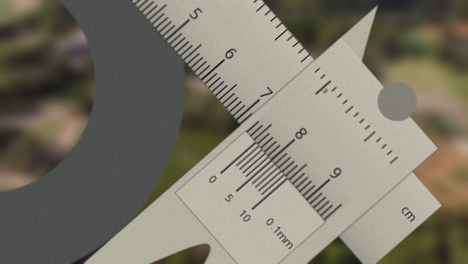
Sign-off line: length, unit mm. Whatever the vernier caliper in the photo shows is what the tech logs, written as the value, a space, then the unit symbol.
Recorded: 75.6 mm
